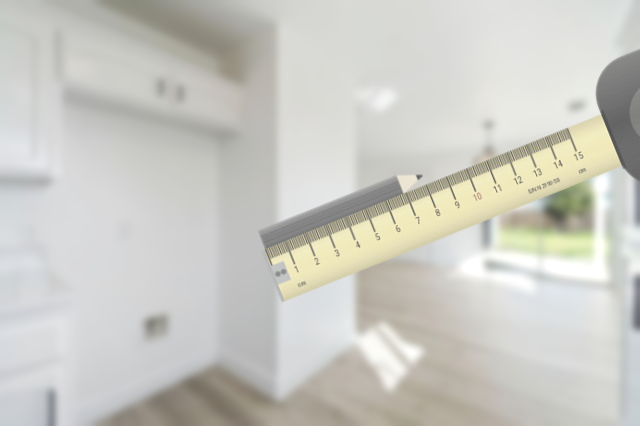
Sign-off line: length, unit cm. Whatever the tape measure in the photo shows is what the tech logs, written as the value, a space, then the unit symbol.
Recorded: 8 cm
